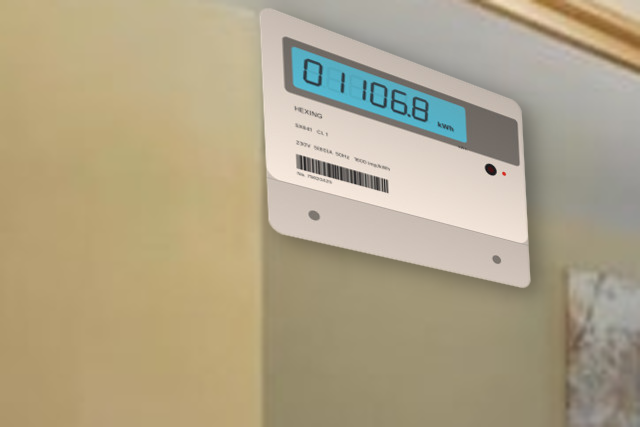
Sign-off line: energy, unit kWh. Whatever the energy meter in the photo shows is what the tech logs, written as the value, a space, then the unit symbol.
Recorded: 1106.8 kWh
